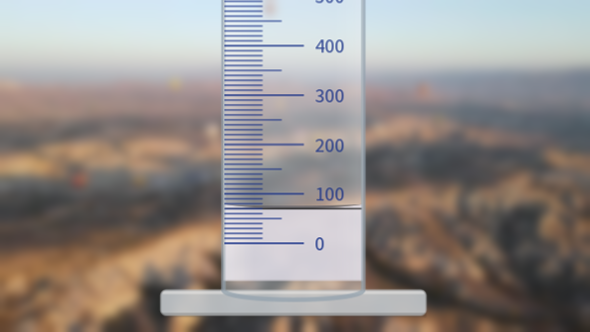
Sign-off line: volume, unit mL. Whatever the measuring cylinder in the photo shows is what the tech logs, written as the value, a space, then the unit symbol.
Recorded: 70 mL
